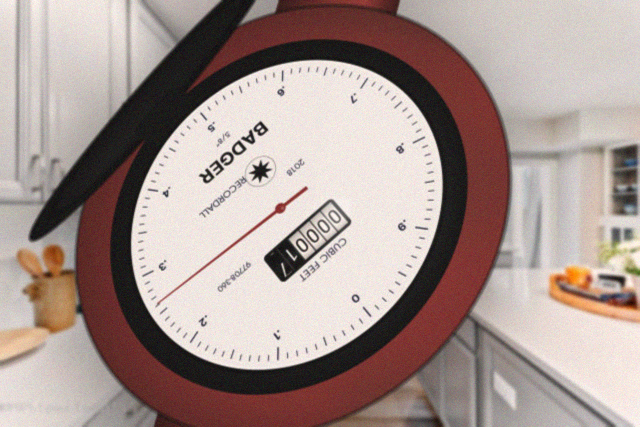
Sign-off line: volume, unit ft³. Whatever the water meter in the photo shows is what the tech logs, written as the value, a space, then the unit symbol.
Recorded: 17.26 ft³
